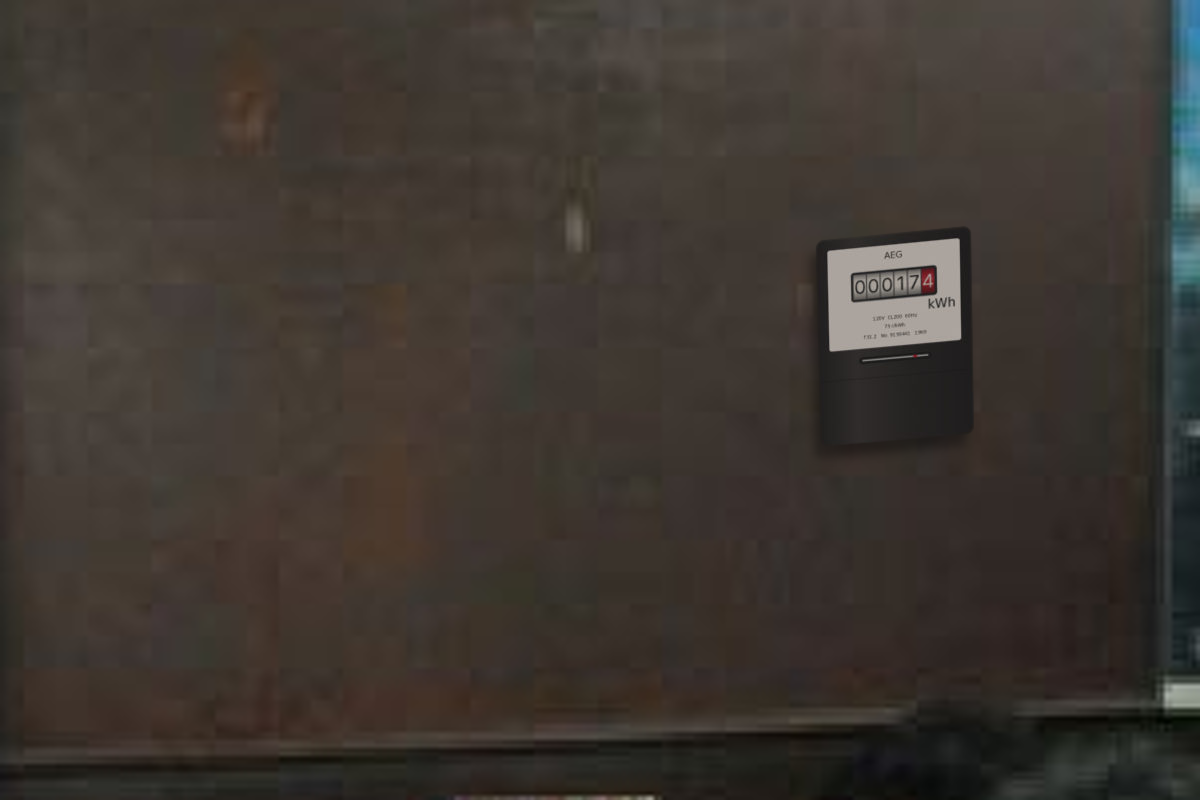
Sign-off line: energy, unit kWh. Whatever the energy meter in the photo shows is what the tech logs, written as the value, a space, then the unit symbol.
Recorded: 17.4 kWh
